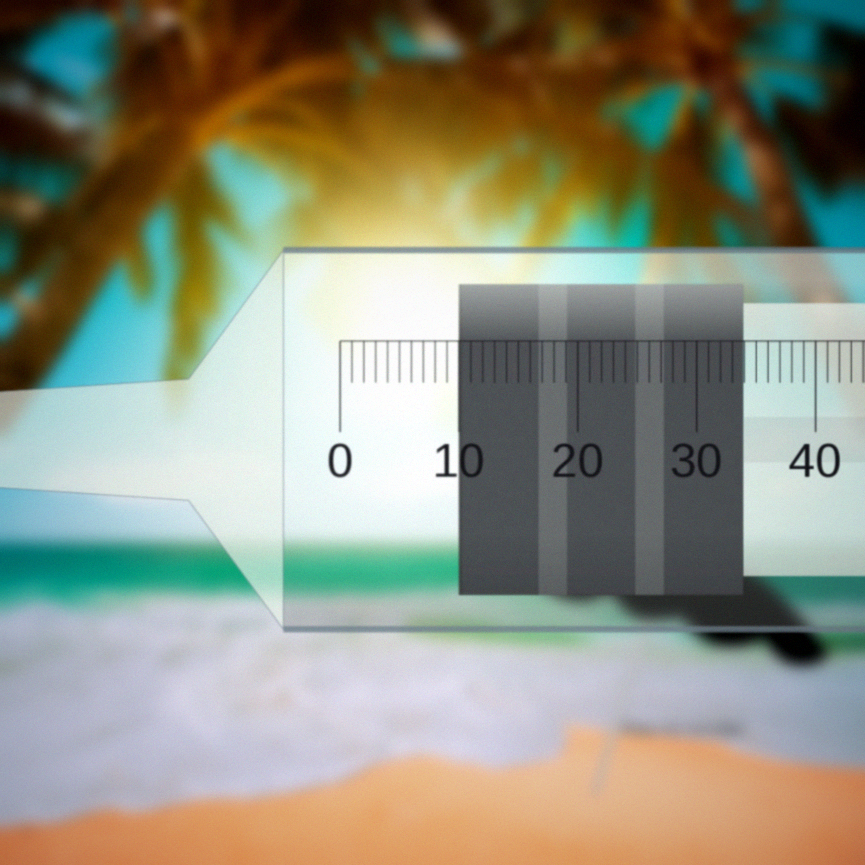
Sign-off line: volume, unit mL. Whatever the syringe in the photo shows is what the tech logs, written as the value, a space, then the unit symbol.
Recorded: 10 mL
